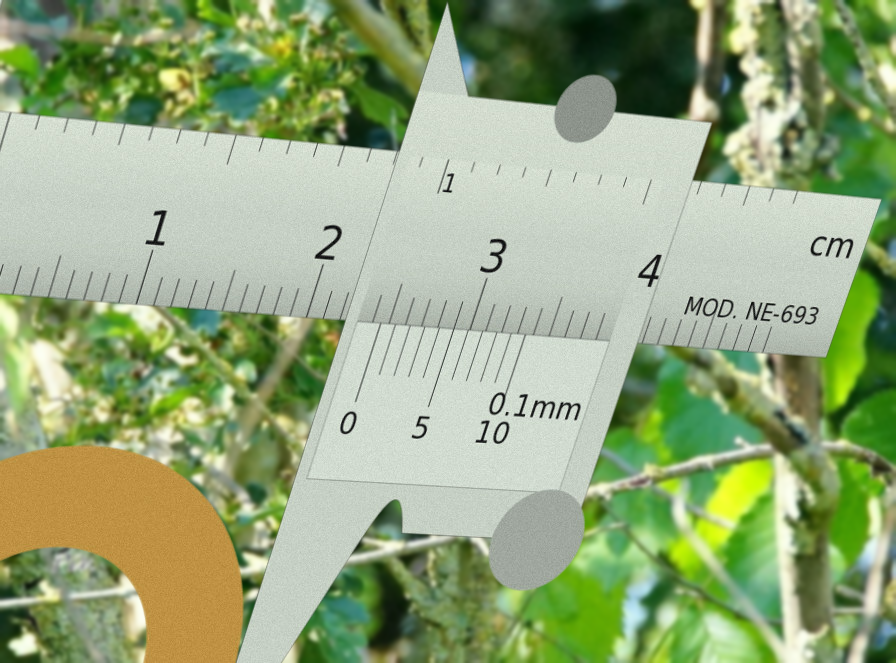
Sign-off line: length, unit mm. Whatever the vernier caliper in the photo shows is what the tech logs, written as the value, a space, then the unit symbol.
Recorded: 24.5 mm
